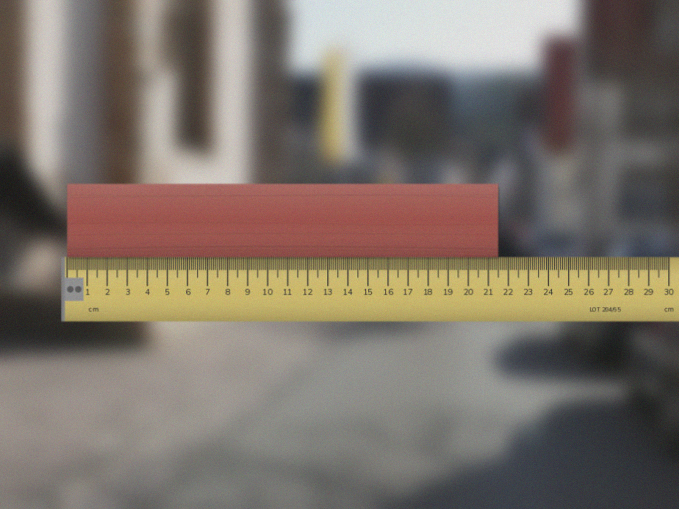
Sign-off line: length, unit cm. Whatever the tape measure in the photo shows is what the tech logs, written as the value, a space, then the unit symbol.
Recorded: 21.5 cm
